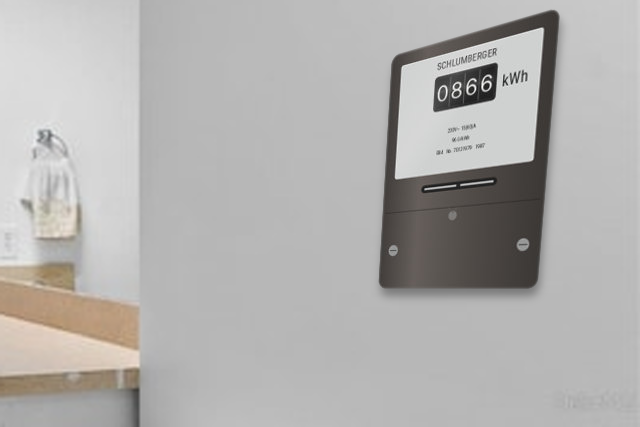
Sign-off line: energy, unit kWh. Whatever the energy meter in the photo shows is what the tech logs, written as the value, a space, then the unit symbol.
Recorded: 866 kWh
